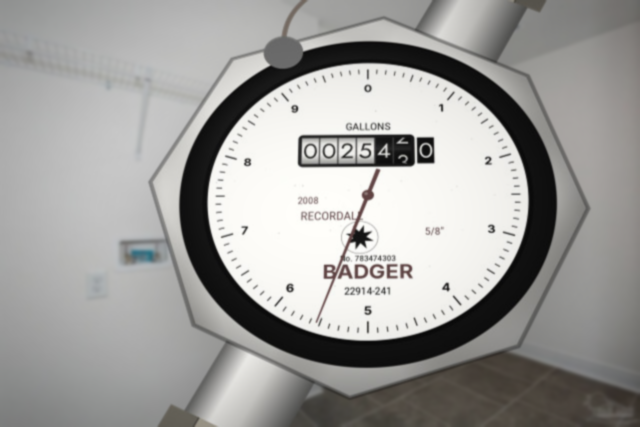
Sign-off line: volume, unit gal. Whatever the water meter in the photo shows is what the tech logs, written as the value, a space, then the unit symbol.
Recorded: 25425.5 gal
